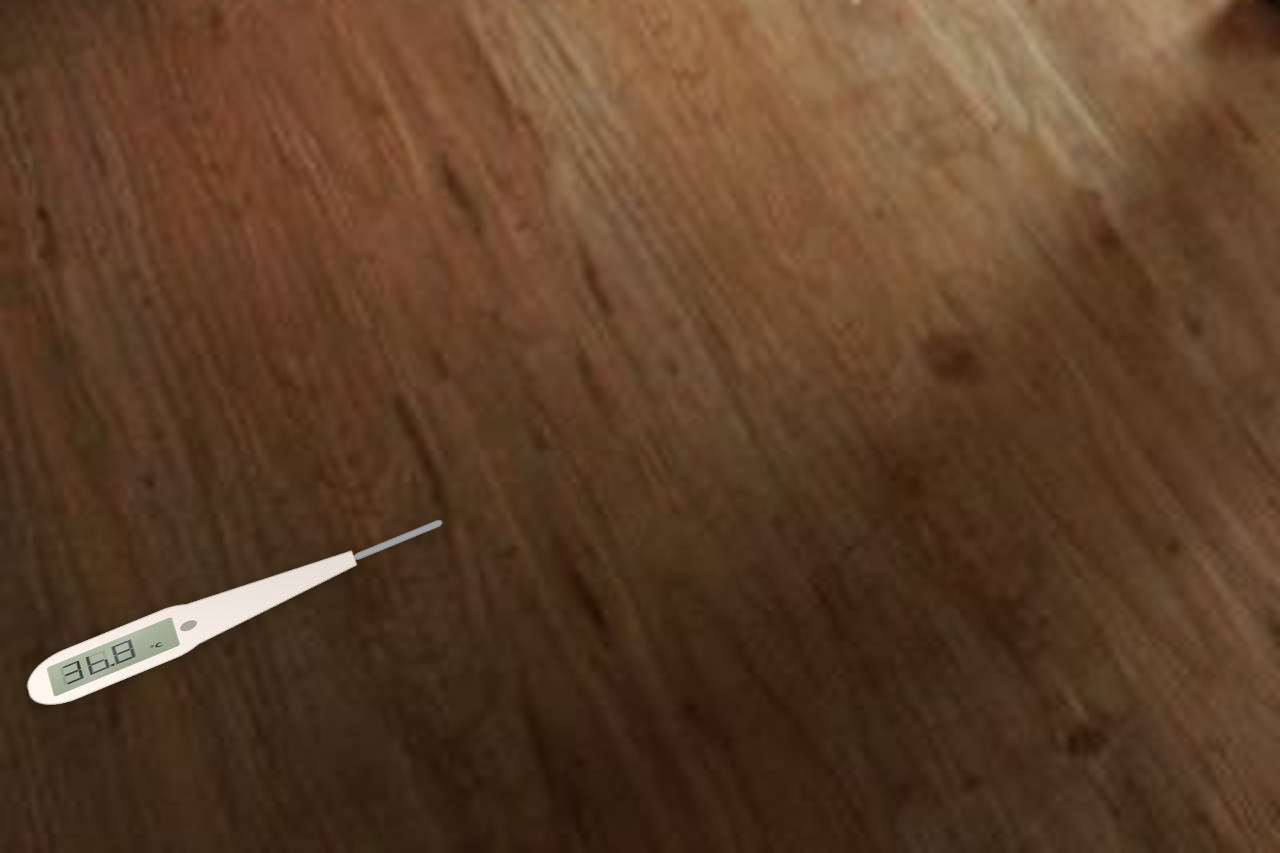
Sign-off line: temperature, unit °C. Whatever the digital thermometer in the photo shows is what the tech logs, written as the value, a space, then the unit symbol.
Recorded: 36.8 °C
